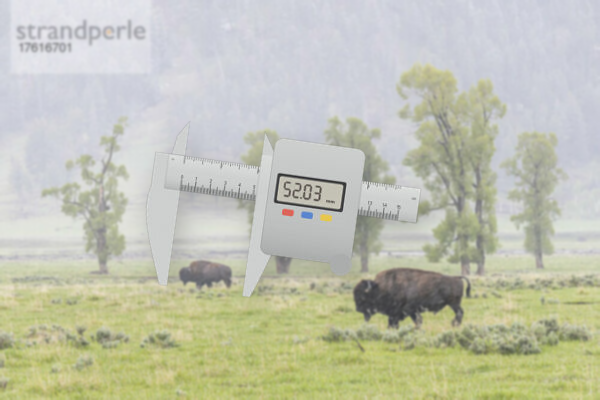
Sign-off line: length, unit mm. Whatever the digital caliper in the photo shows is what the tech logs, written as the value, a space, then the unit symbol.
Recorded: 52.03 mm
